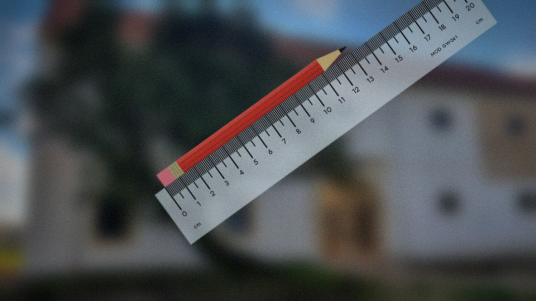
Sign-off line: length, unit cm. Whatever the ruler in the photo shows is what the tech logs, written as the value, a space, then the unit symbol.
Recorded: 13 cm
